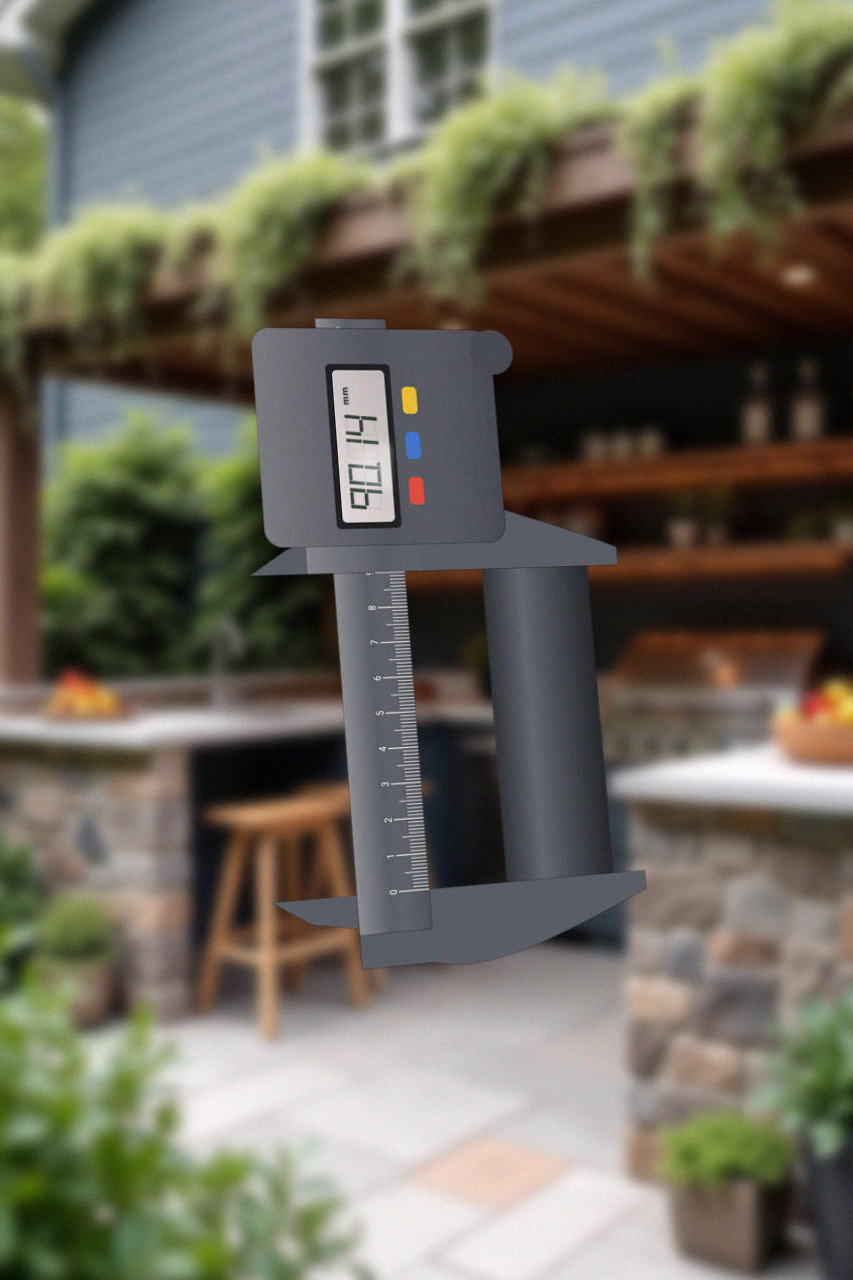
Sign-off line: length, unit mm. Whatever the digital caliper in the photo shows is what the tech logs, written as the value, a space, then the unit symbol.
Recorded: 90.14 mm
